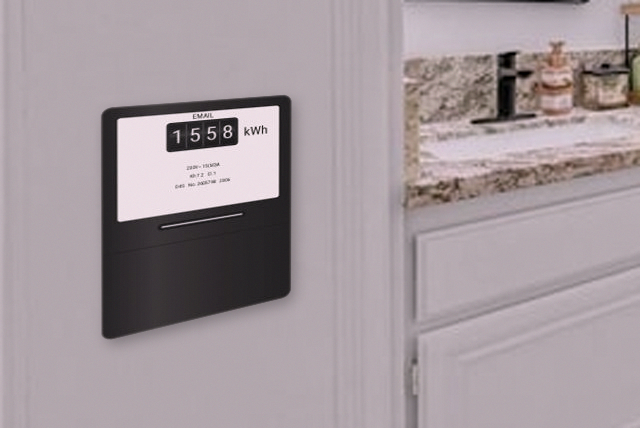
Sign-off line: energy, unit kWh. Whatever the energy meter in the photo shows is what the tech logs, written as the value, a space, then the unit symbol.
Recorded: 1558 kWh
